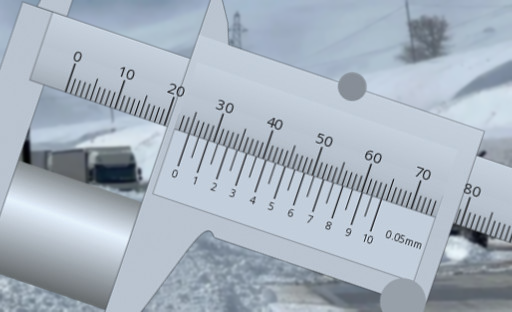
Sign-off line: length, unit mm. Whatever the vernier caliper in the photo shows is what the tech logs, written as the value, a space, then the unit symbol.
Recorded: 25.0 mm
